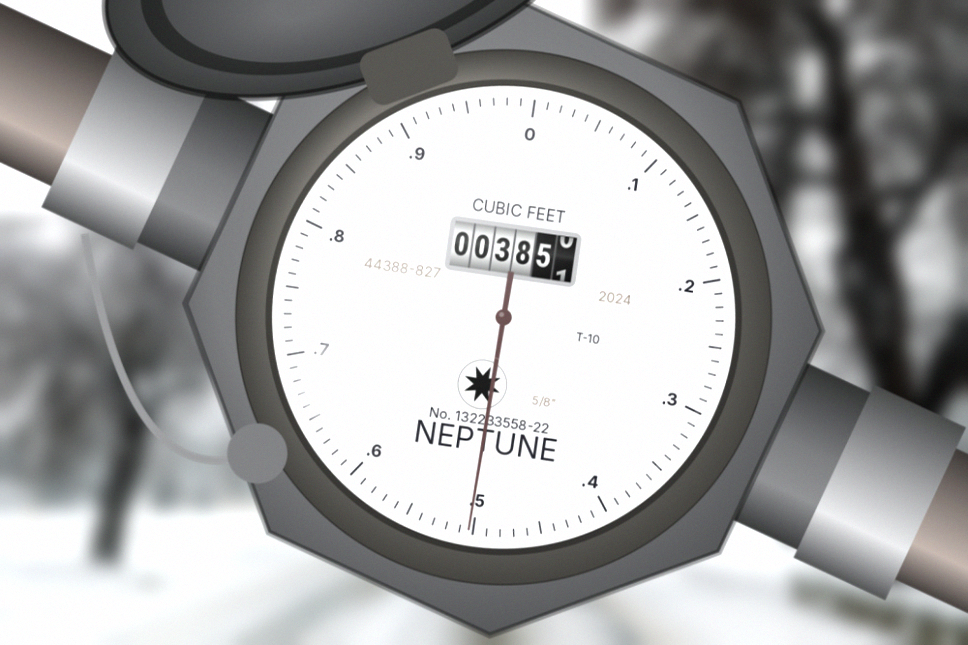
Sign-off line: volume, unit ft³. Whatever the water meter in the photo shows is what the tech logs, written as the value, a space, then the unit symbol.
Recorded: 3850.50 ft³
